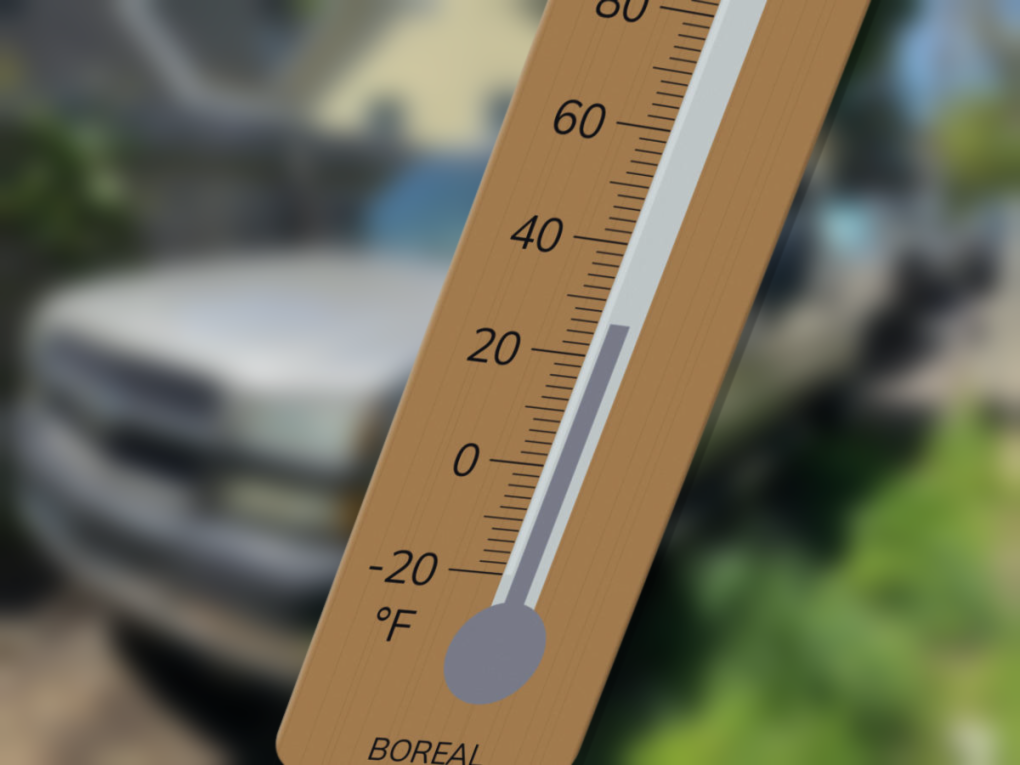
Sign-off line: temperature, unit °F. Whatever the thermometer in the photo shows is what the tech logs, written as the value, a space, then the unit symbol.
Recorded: 26 °F
